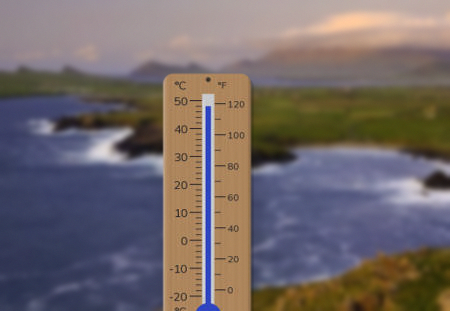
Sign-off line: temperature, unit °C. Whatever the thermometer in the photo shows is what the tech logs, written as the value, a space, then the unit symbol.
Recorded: 48 °C
